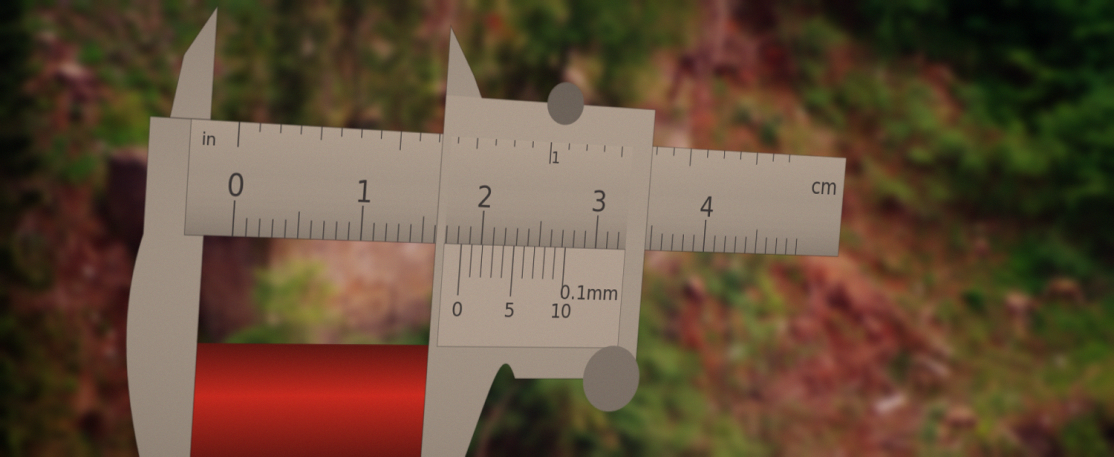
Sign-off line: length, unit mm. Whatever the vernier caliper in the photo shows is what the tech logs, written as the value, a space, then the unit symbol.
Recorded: 18.3 mm
